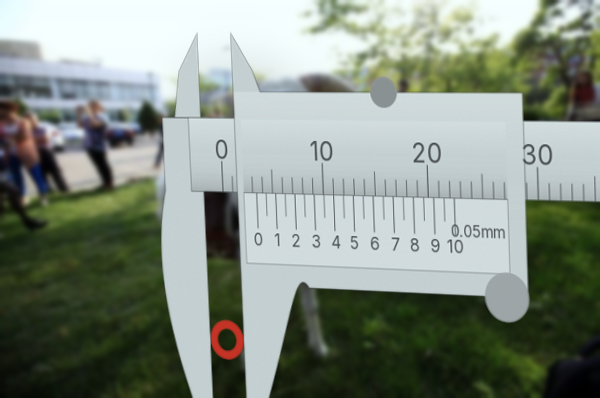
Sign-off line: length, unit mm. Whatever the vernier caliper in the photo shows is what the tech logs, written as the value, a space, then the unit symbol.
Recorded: 3.4 mm
